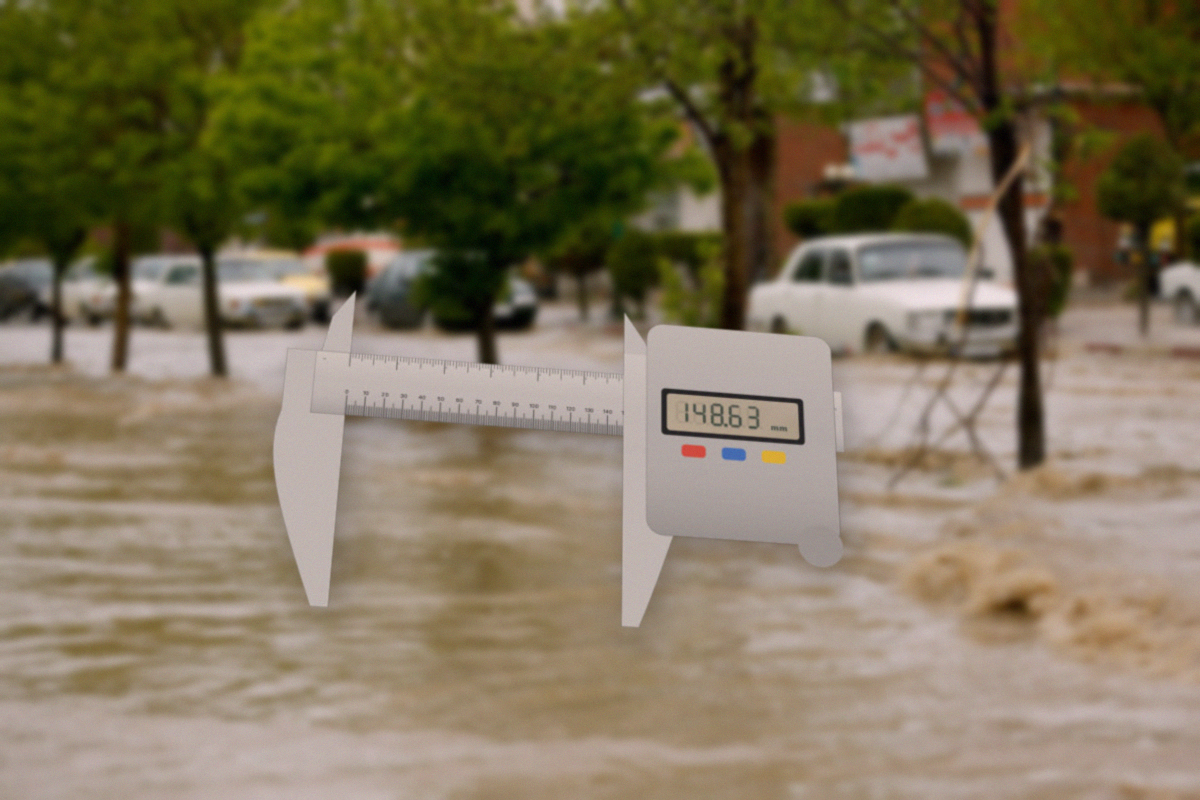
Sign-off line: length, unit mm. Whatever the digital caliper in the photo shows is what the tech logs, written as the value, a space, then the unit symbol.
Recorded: 148.63 mm
